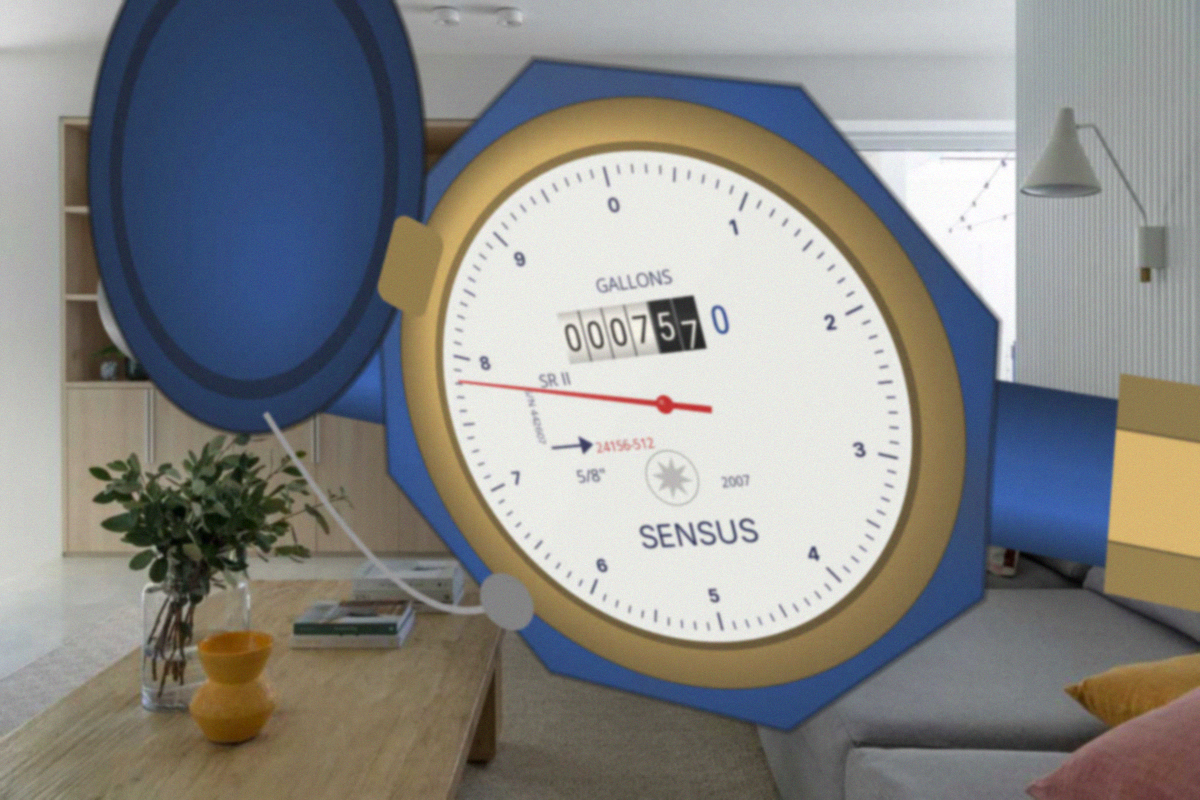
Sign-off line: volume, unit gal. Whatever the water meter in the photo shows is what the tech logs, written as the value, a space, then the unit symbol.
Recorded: 7567.8 gal
